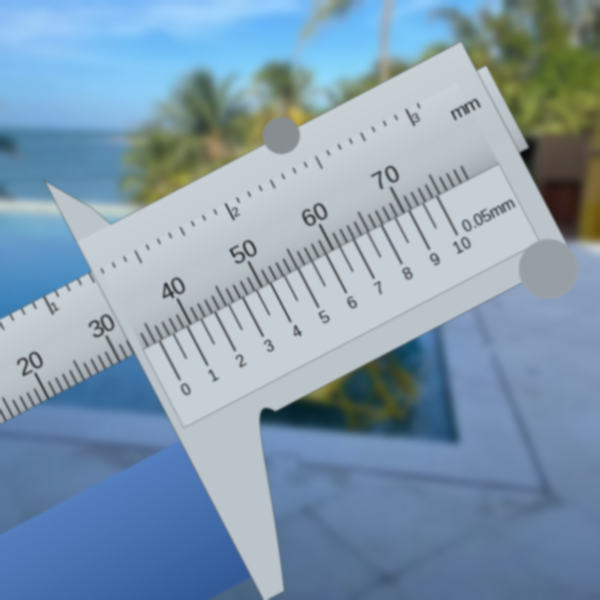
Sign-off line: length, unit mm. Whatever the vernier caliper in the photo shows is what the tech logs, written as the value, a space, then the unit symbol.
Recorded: 35.6 mm
